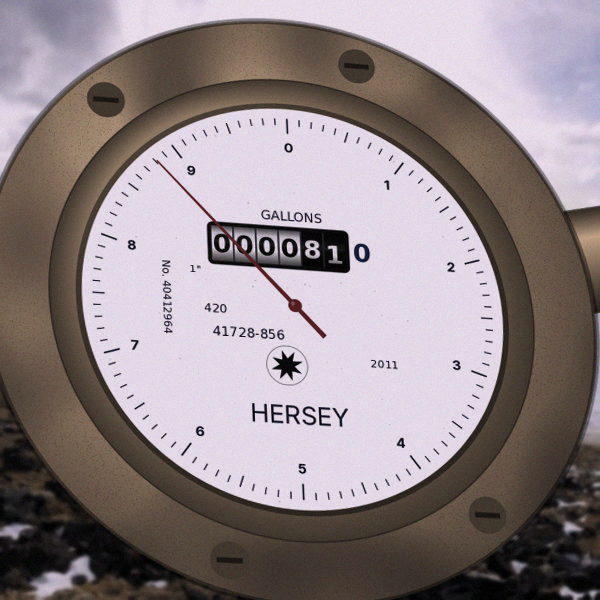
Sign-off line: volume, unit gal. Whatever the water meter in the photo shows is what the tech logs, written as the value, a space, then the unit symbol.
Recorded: 808.8 gal
